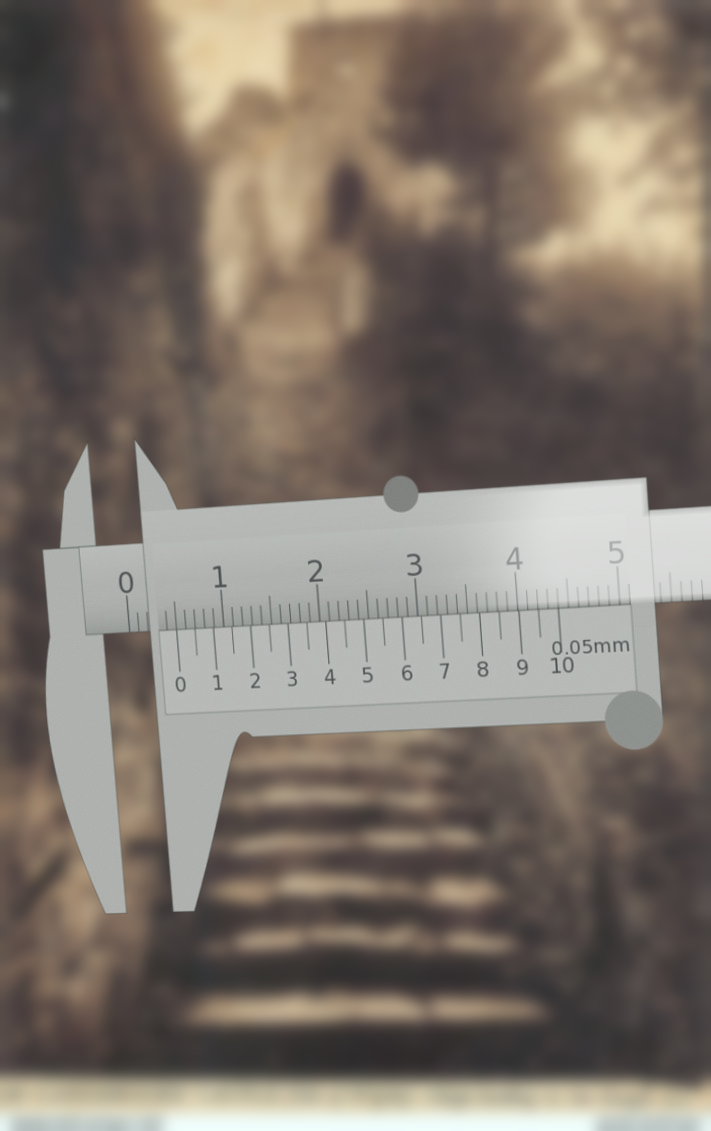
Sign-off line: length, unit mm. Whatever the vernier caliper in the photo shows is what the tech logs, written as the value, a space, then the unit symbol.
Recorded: 5.0 mm
